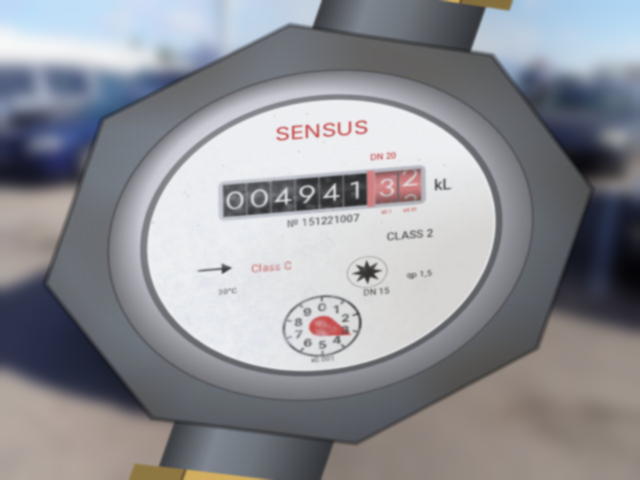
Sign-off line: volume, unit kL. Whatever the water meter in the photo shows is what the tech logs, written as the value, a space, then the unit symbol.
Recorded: 4941.323 kL
